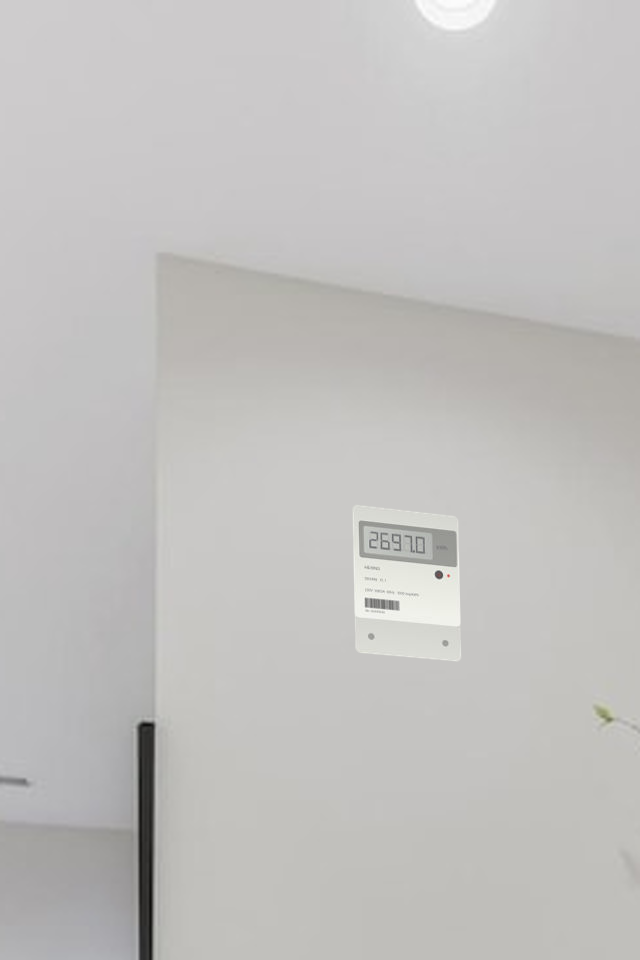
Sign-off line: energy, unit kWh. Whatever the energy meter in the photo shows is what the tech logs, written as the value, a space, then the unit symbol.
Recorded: 2697.0 kWh
